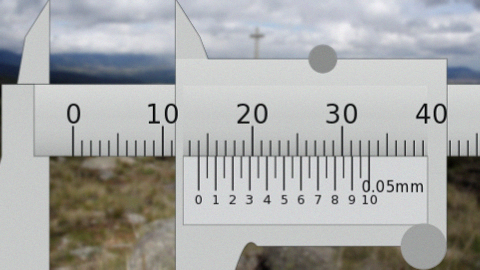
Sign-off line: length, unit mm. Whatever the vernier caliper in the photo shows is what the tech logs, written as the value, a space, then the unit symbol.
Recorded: 14.0 mm
